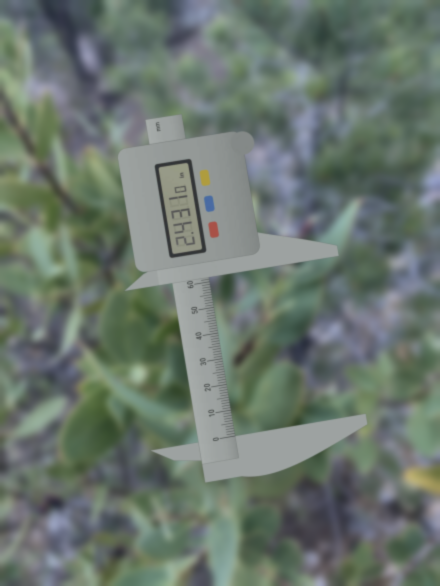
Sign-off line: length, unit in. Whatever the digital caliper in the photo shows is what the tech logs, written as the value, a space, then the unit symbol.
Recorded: 2.4310 in
